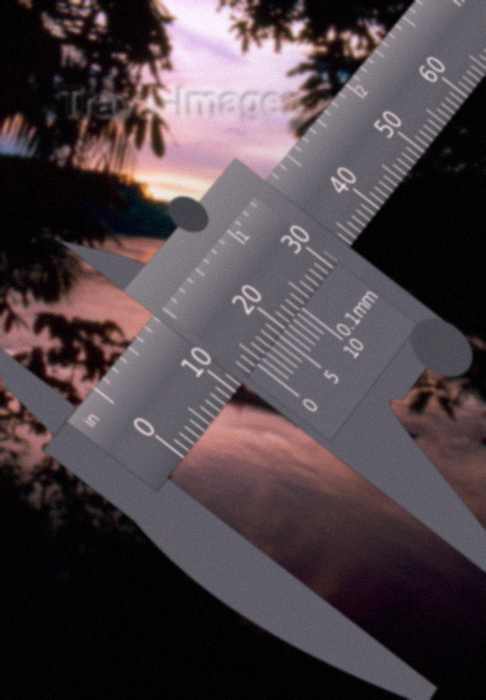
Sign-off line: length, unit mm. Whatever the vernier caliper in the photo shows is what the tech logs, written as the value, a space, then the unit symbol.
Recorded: 14.4 mm
